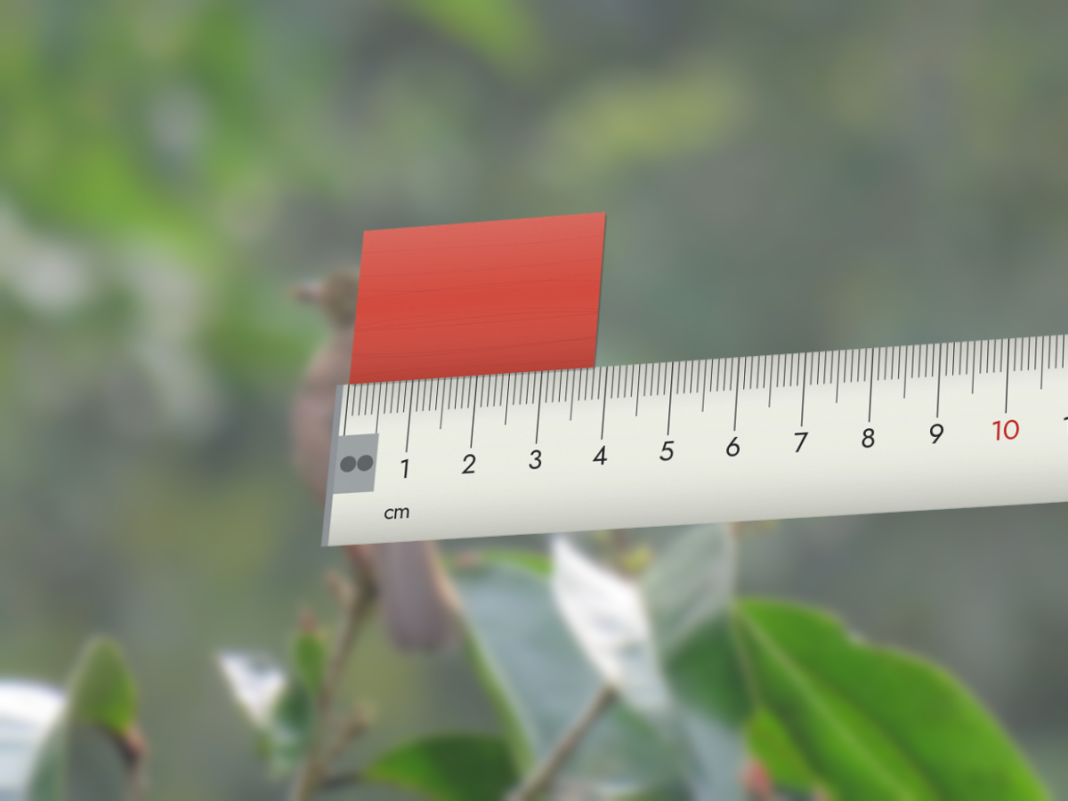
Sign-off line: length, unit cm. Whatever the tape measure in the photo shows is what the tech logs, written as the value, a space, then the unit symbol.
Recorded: 3.8 cm
